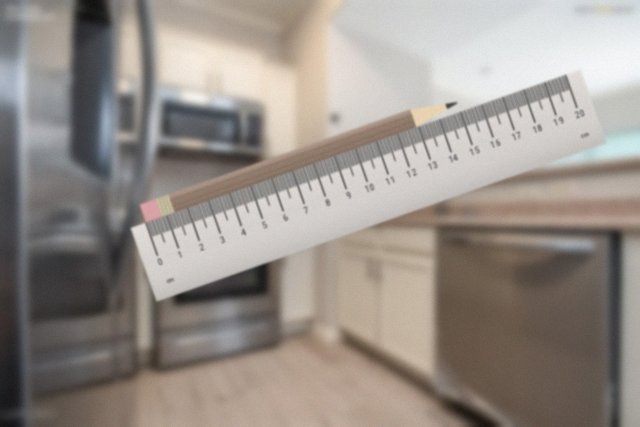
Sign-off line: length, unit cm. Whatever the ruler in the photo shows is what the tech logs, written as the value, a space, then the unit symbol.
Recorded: 15 cm
